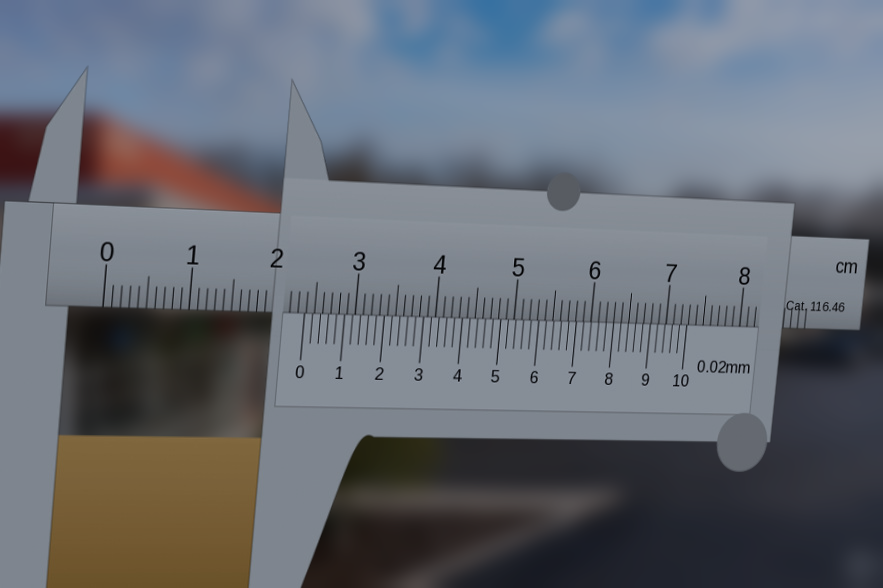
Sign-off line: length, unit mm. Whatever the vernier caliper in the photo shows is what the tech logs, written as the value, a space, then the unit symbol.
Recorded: 23.8 mm
